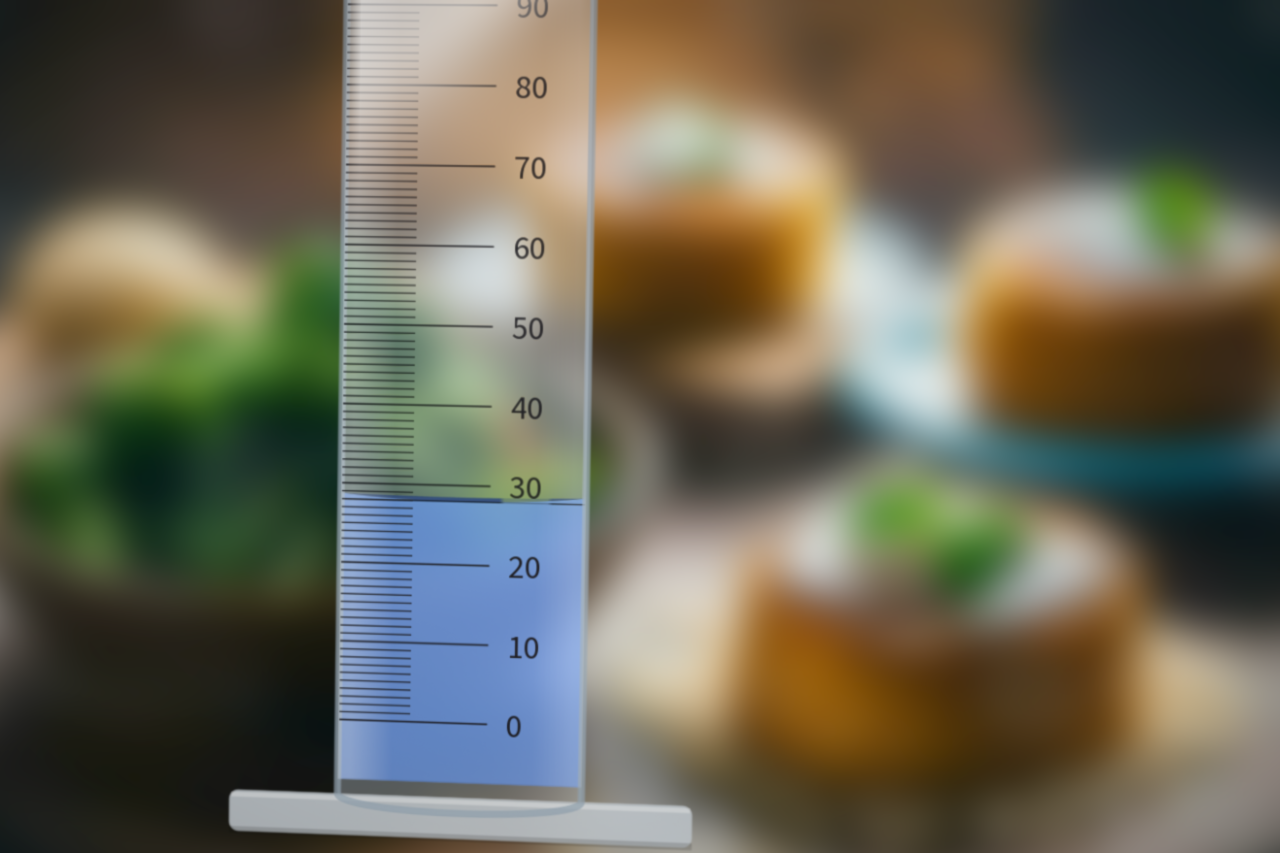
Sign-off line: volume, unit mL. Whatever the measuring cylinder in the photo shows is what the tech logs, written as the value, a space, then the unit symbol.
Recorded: 28 mL
